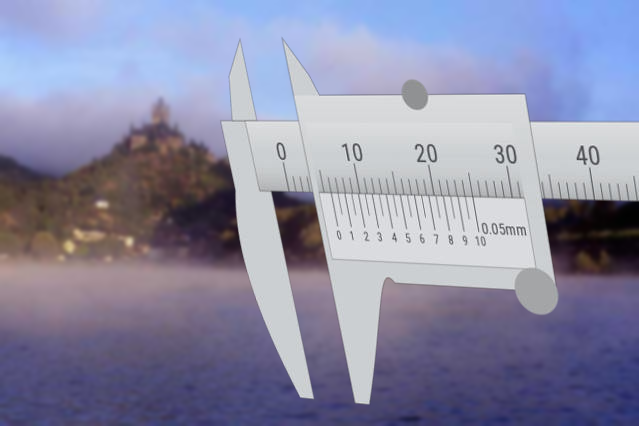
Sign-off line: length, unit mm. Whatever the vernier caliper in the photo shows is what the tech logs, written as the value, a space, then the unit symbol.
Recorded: 6.0 mm
